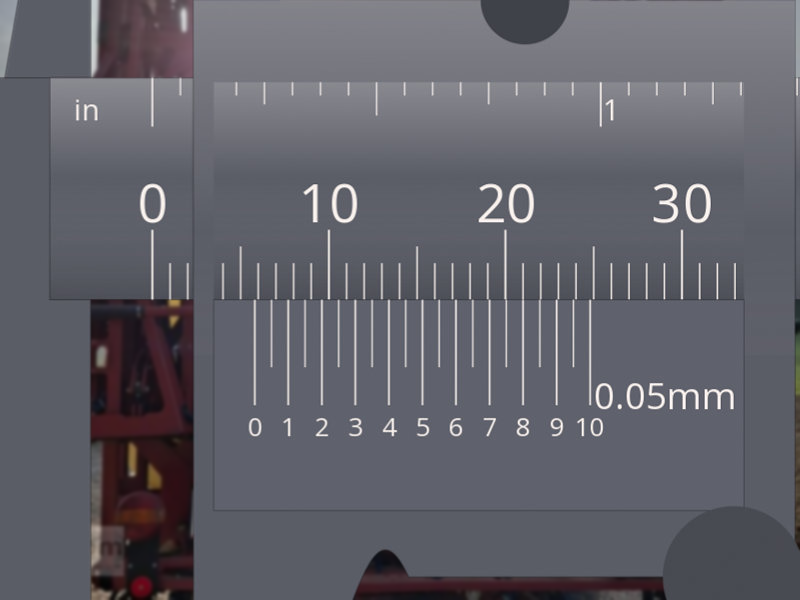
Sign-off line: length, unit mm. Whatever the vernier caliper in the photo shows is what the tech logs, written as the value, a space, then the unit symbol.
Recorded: 5.8 mm
